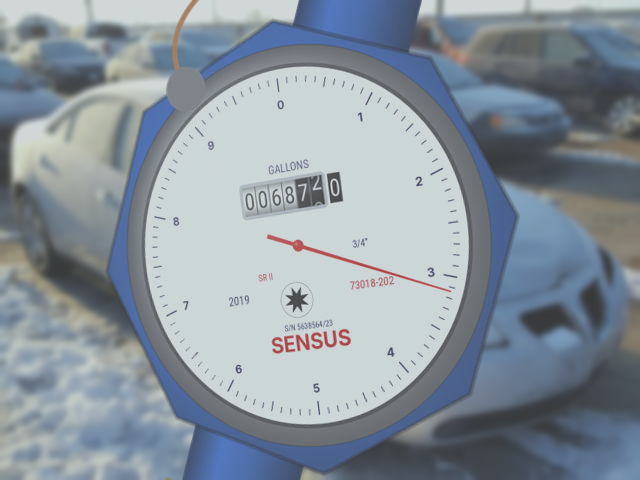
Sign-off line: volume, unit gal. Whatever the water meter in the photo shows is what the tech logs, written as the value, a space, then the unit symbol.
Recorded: 68723.1 gal
